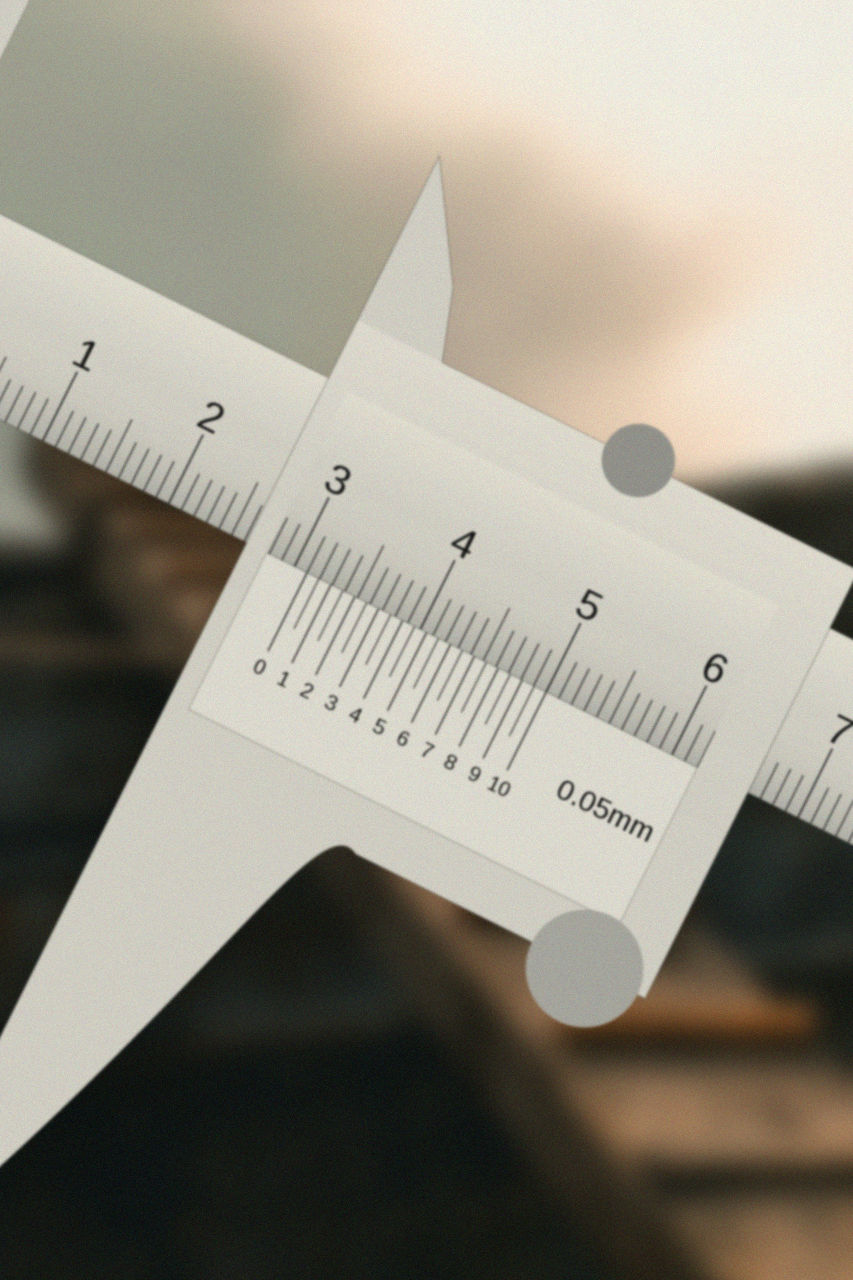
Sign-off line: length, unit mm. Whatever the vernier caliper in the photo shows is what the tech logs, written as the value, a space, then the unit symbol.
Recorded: 31.0 mm
